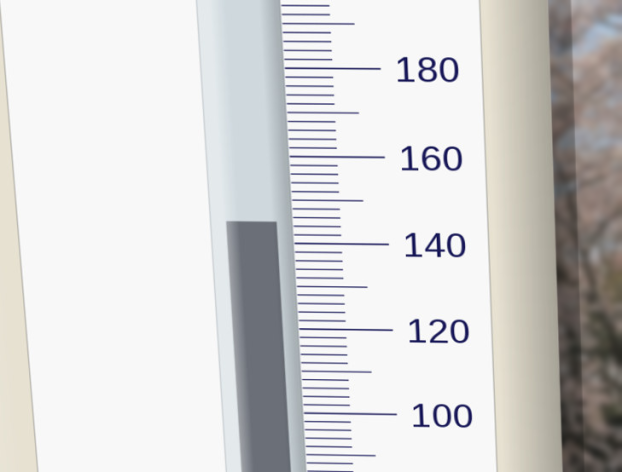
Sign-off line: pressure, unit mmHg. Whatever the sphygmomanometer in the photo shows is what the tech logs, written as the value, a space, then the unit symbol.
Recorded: 145 mmHg
